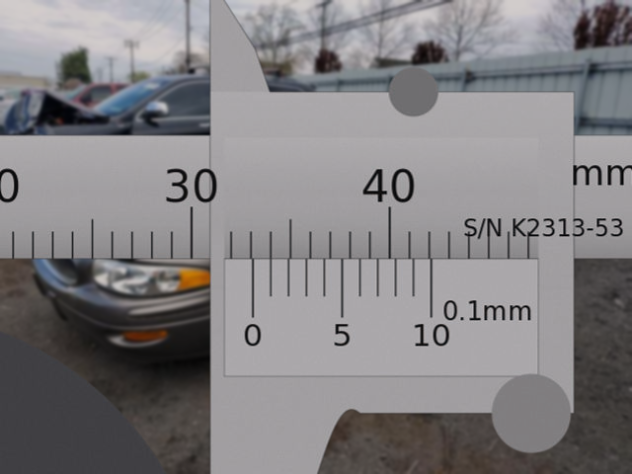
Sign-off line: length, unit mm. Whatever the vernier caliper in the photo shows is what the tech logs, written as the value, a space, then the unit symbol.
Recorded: 33.1 mm
